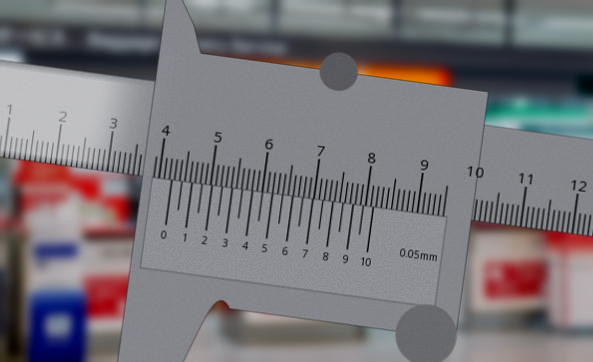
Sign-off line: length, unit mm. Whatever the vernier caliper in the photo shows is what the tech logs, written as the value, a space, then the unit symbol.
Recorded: 42.5 mm
